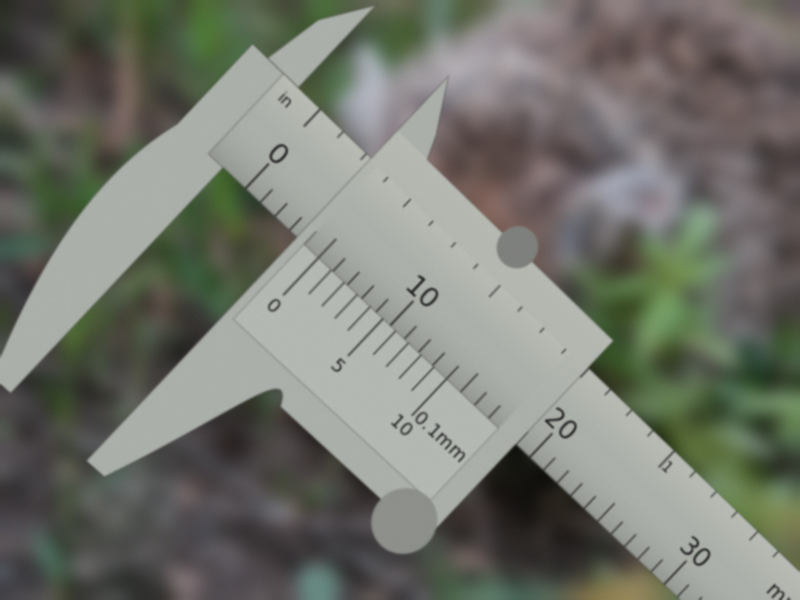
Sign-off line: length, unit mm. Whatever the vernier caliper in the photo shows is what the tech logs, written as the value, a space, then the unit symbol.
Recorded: 5.0 mm
